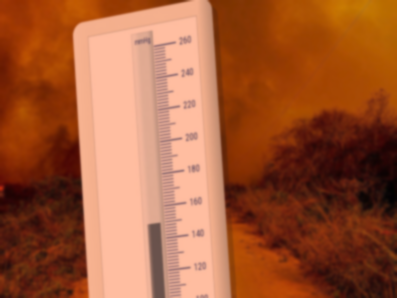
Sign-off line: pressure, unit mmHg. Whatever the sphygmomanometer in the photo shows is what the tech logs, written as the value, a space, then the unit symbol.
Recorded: 150 mmHg
